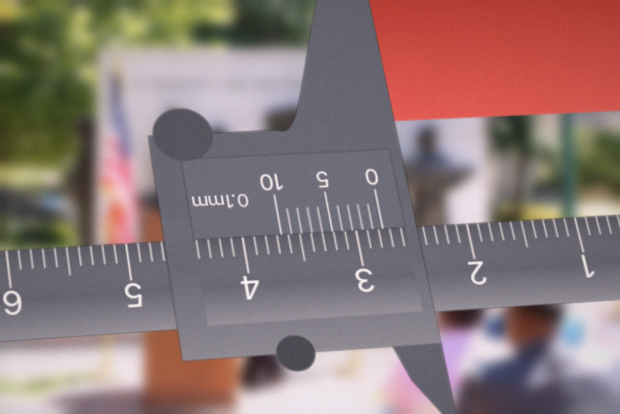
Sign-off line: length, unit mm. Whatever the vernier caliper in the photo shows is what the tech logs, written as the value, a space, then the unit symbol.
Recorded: 27.6 mm
